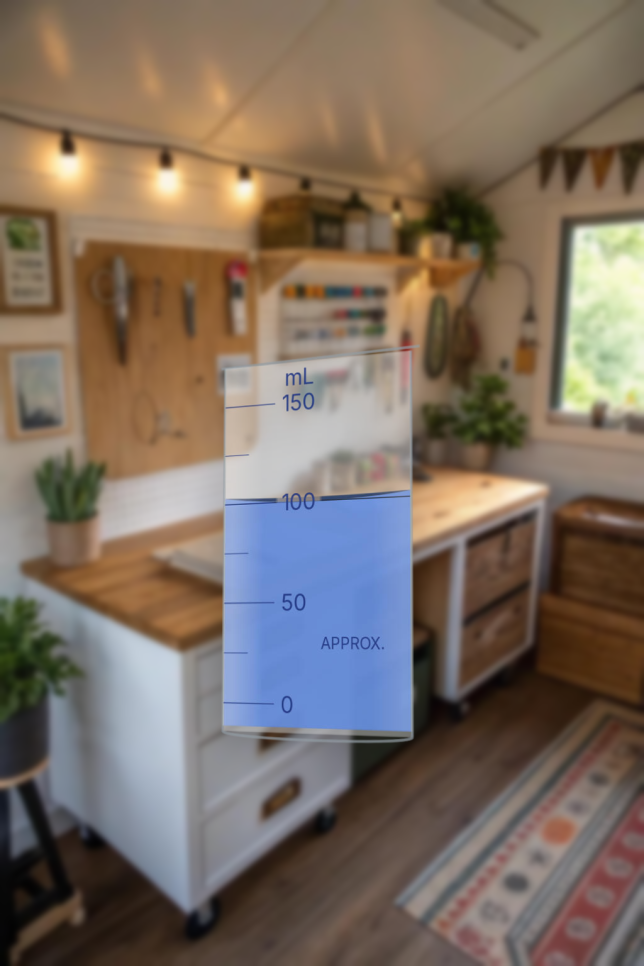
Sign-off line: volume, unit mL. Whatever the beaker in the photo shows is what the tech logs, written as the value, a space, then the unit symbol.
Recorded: 100 mL
